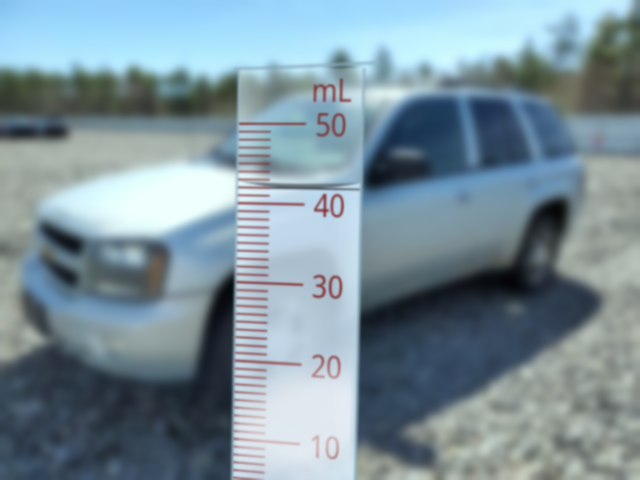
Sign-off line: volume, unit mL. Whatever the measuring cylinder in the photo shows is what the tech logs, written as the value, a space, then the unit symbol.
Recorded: 42 mL
